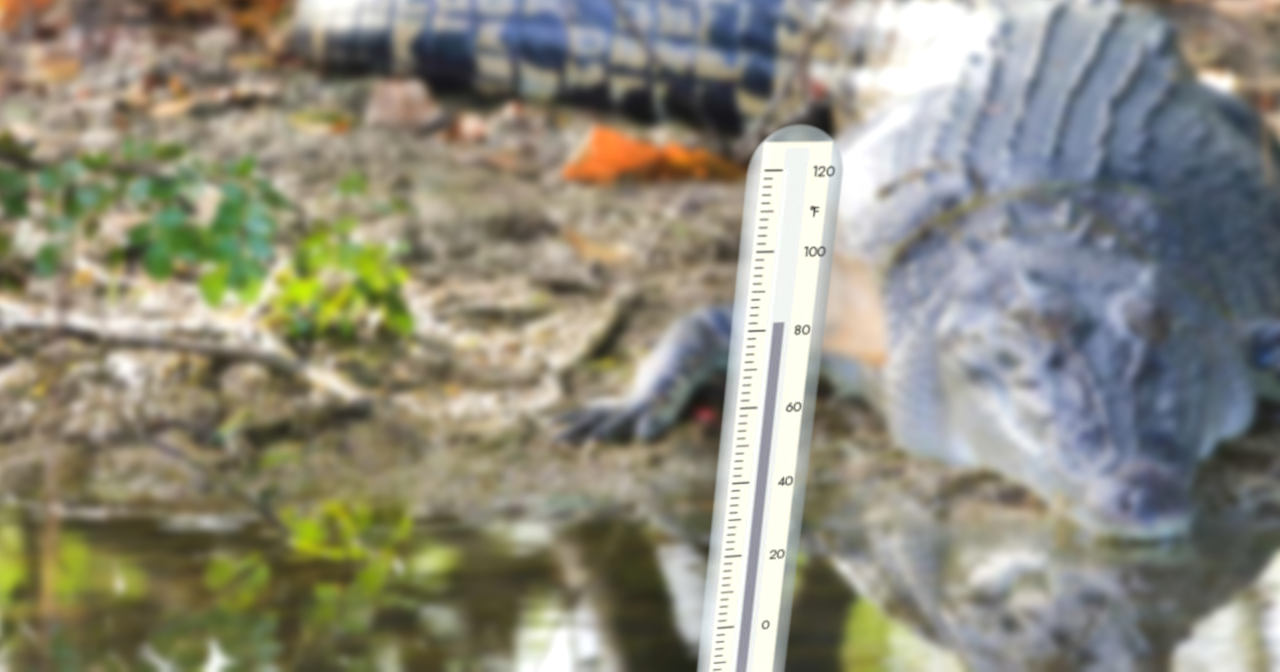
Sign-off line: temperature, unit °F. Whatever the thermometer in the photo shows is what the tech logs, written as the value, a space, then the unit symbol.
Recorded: 82 °F
